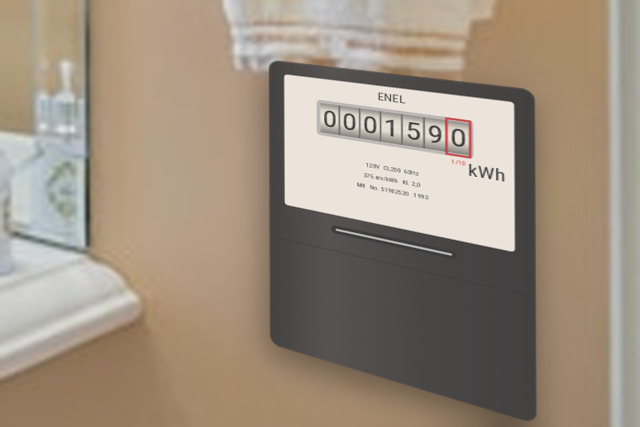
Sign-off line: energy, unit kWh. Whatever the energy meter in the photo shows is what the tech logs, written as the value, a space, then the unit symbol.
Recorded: 159.0 kWh
